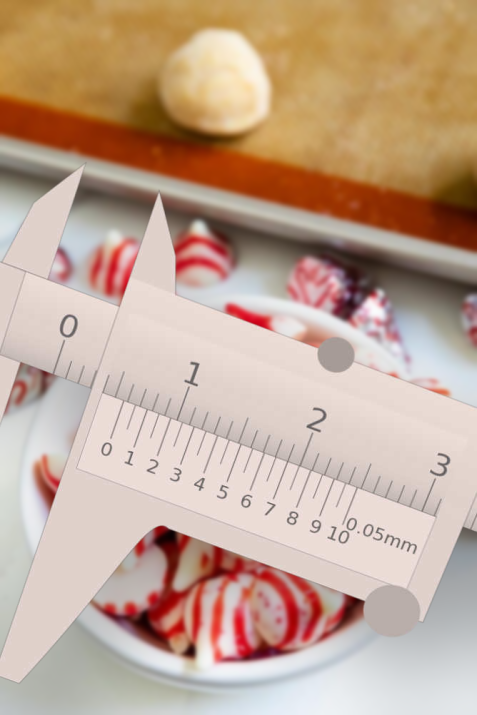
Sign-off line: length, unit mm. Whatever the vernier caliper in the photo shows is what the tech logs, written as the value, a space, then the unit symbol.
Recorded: 5.7 mm
